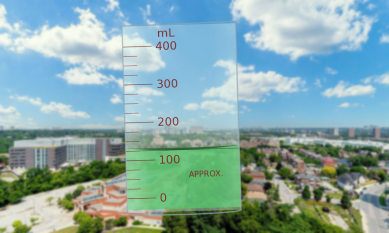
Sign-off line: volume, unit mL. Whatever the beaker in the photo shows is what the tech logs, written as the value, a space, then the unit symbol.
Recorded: 125 mL
